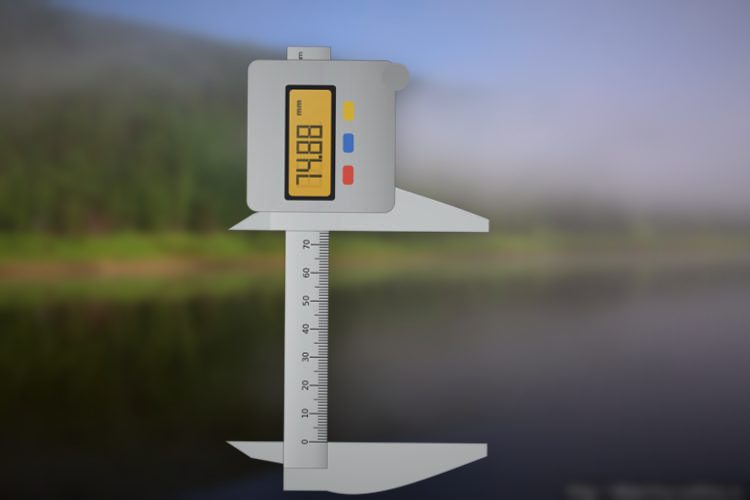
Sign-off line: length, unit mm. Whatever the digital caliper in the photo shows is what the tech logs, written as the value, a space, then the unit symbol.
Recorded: 74.88 mm
